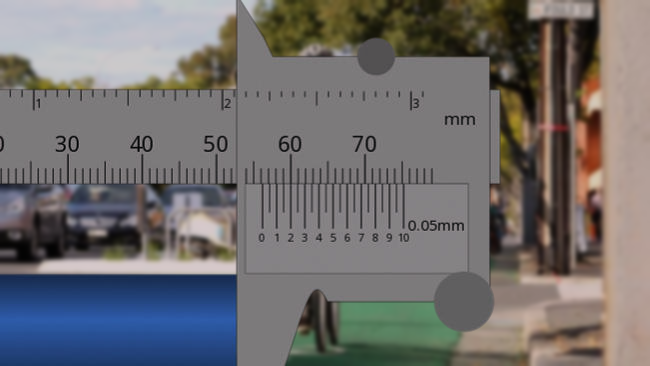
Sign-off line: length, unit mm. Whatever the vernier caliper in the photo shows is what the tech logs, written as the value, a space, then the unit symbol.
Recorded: 56.2 mm
